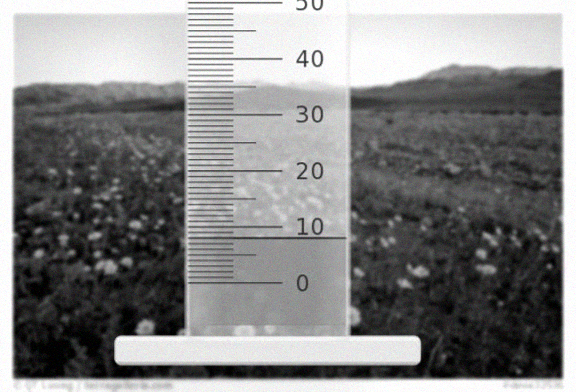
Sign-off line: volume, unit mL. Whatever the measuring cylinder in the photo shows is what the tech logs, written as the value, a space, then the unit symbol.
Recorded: 8 mL
